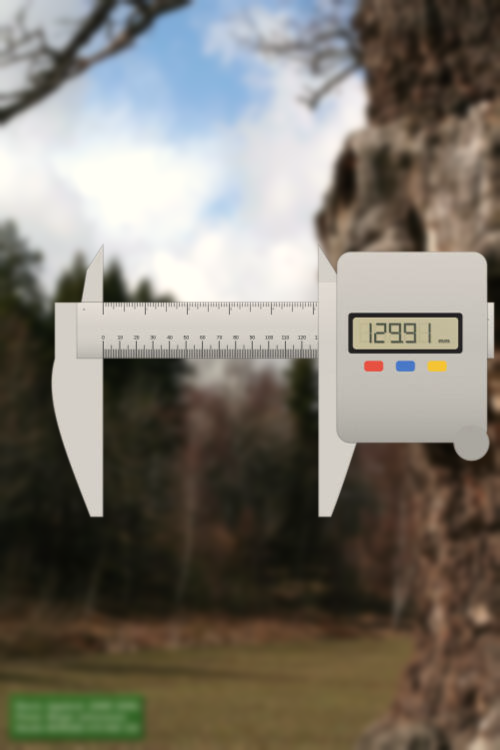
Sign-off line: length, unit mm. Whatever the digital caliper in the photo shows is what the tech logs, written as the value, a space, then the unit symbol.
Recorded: 129.91 mm
